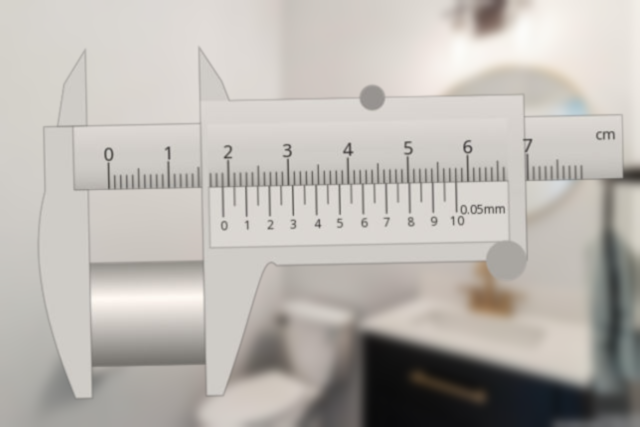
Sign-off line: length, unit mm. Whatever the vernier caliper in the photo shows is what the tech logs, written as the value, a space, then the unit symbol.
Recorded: 19.0 mm
